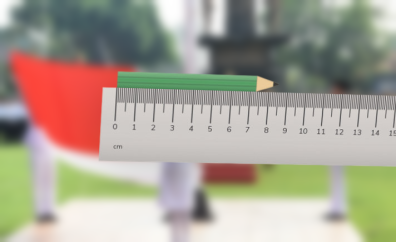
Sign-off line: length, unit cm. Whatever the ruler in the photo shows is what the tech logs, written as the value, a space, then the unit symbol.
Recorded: 8.5 cm
